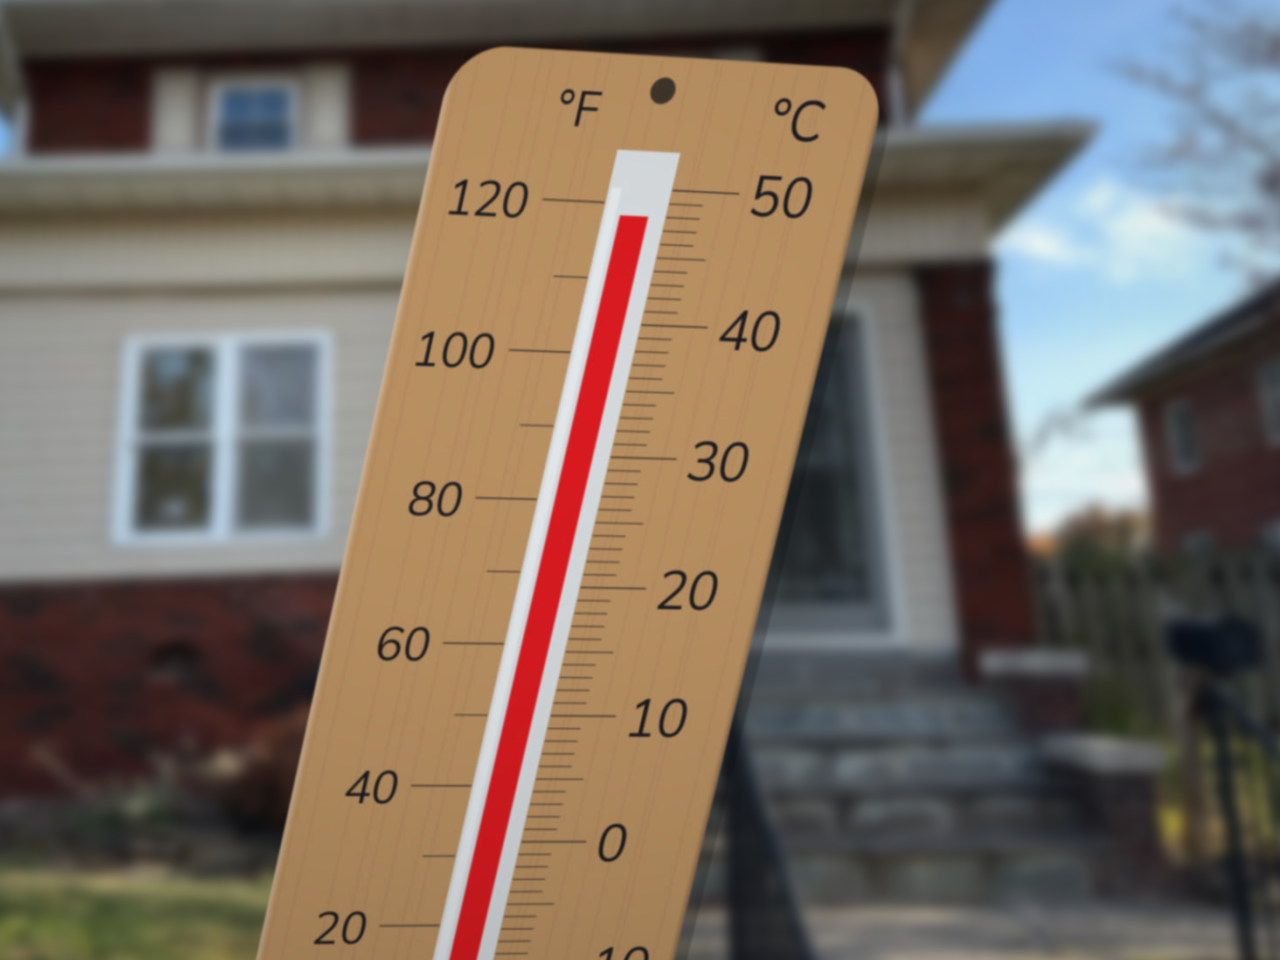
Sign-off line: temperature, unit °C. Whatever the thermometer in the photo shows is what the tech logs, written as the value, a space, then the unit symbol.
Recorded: 48 °C
